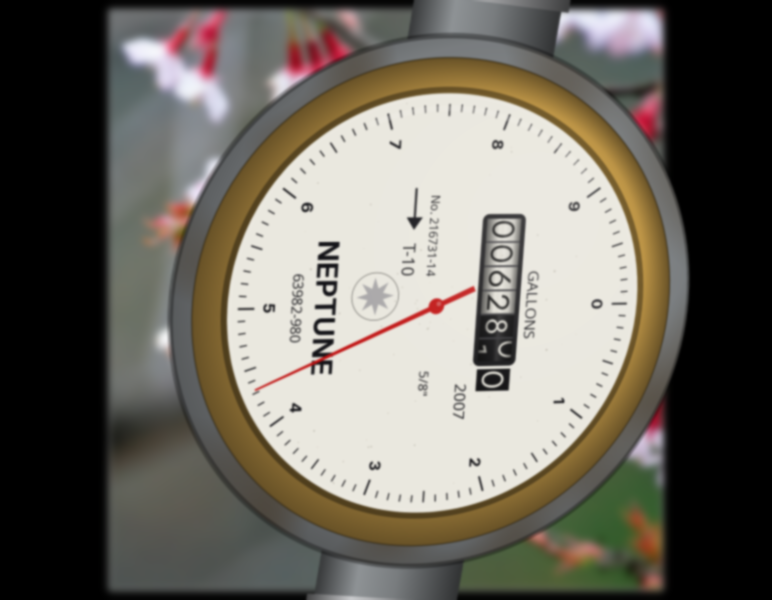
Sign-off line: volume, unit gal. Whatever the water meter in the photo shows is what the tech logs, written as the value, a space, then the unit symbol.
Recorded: 62804.3 gal
